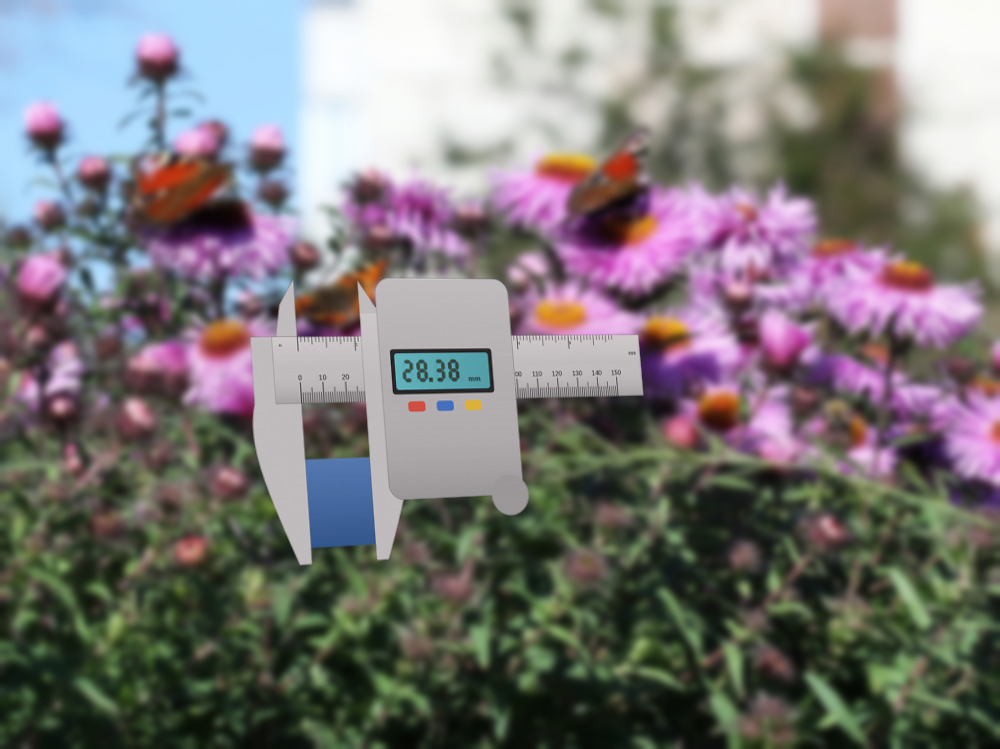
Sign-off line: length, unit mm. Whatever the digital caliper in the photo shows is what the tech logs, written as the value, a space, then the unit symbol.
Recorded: 28.38 mm
